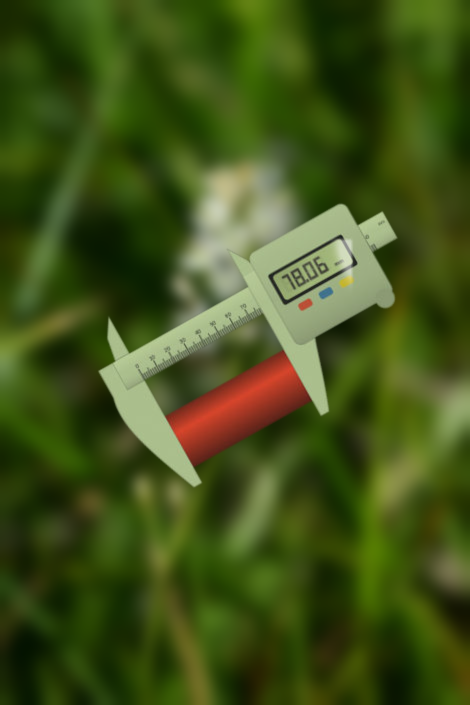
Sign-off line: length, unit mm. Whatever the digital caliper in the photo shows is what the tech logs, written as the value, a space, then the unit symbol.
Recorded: 78.06 mm
